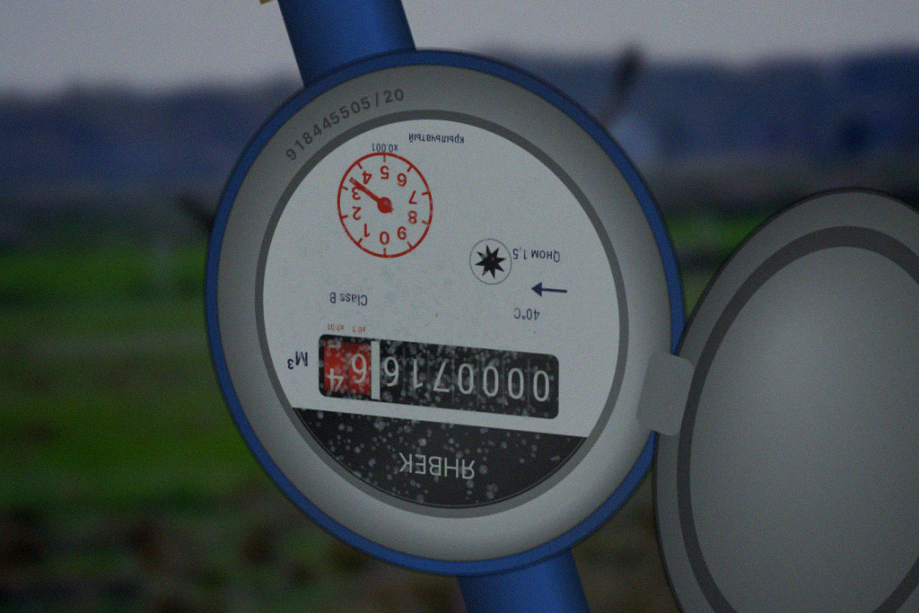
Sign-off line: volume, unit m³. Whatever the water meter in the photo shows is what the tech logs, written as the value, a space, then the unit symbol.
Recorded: 716.643 m³
